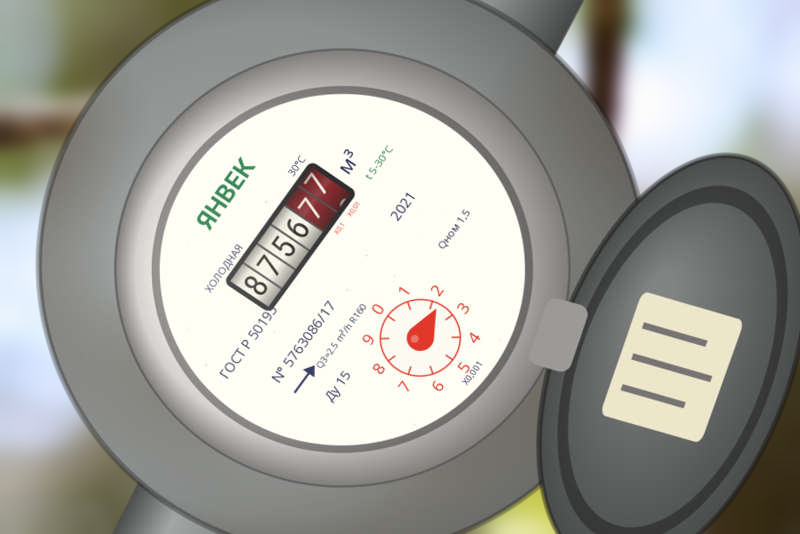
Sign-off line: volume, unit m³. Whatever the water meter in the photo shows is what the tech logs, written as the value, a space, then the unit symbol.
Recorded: 8756.772 m³
